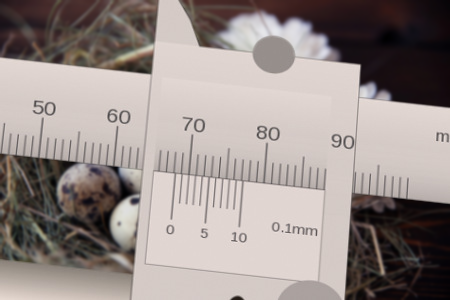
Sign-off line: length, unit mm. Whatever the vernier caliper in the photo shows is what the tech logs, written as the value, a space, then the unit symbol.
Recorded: 68.2 mm
